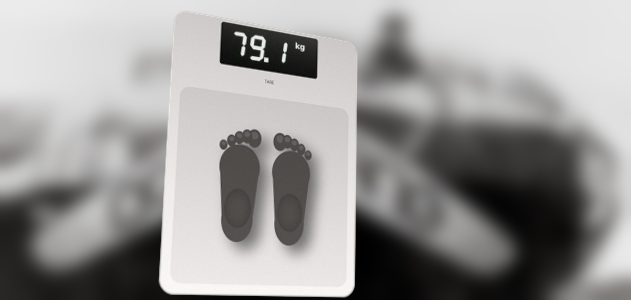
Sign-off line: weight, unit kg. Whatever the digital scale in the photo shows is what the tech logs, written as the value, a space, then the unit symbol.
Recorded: 79.1 kg
